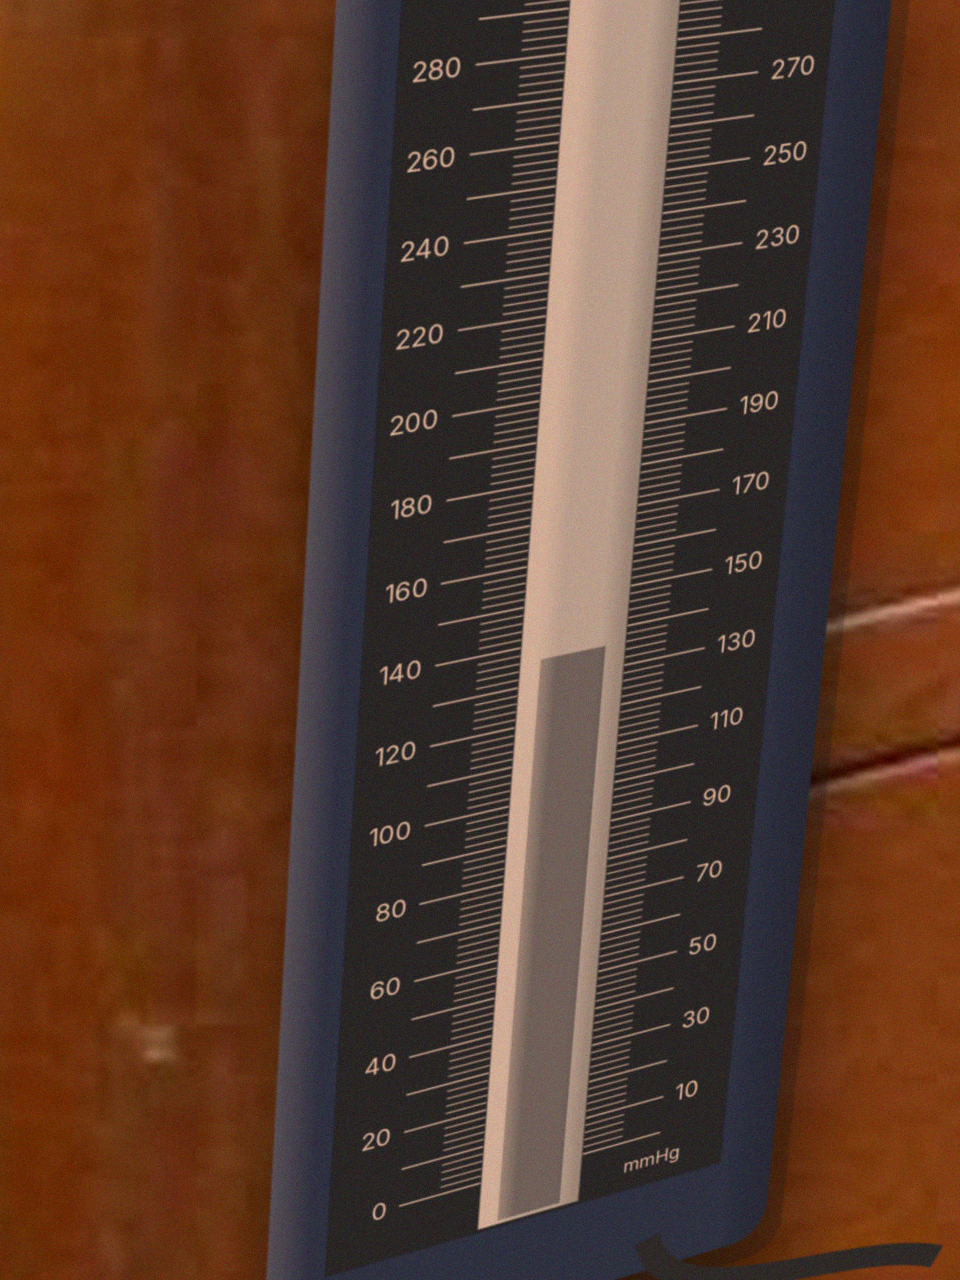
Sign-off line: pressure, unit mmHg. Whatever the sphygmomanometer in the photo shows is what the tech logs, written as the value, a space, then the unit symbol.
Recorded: 136 mmHg
